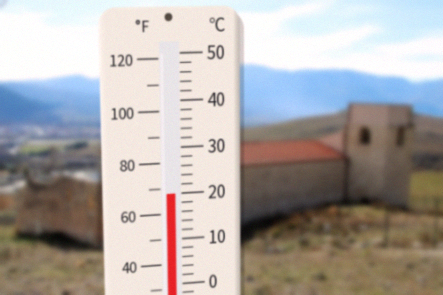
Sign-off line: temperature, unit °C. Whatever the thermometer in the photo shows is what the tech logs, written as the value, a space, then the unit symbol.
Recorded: 20 °C
